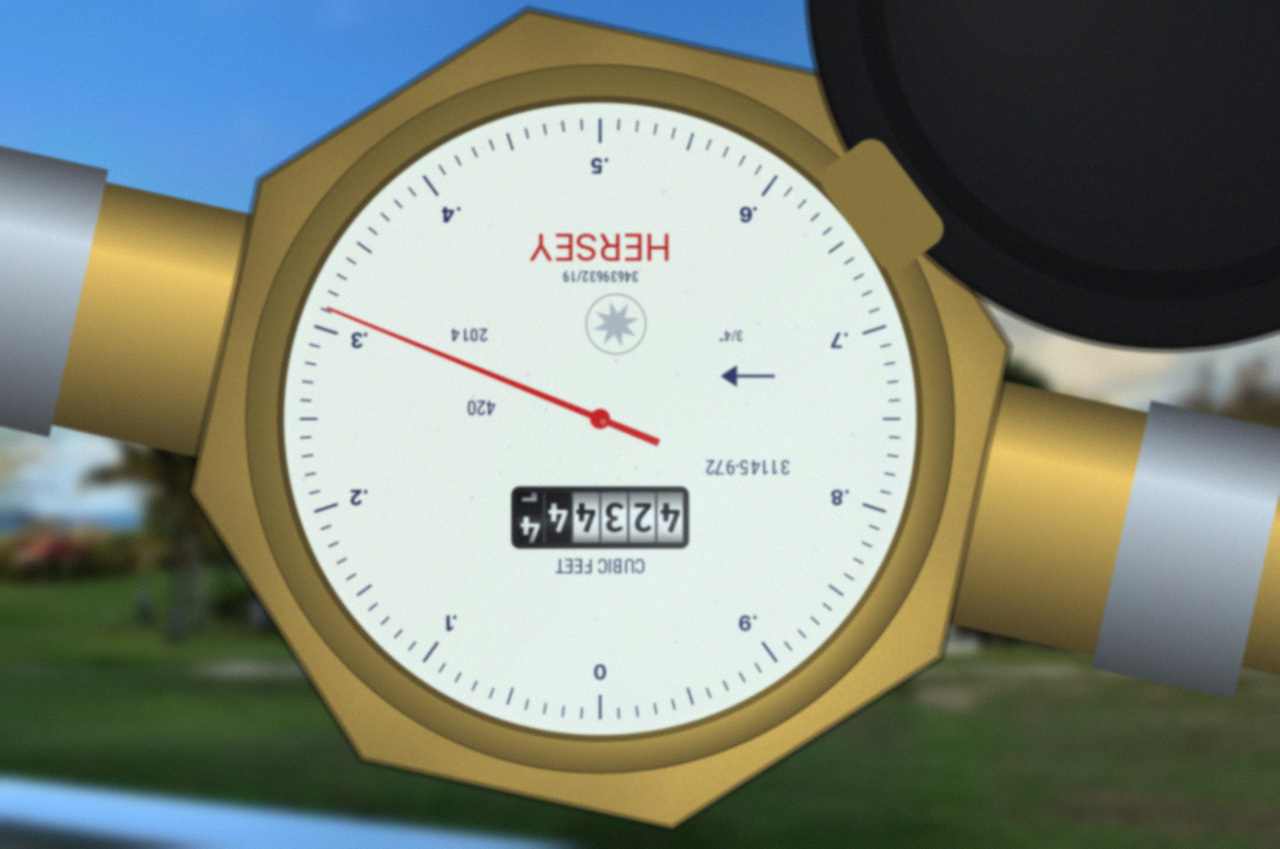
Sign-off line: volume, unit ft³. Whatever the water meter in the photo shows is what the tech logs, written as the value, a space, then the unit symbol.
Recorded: 423444.31 ft³
